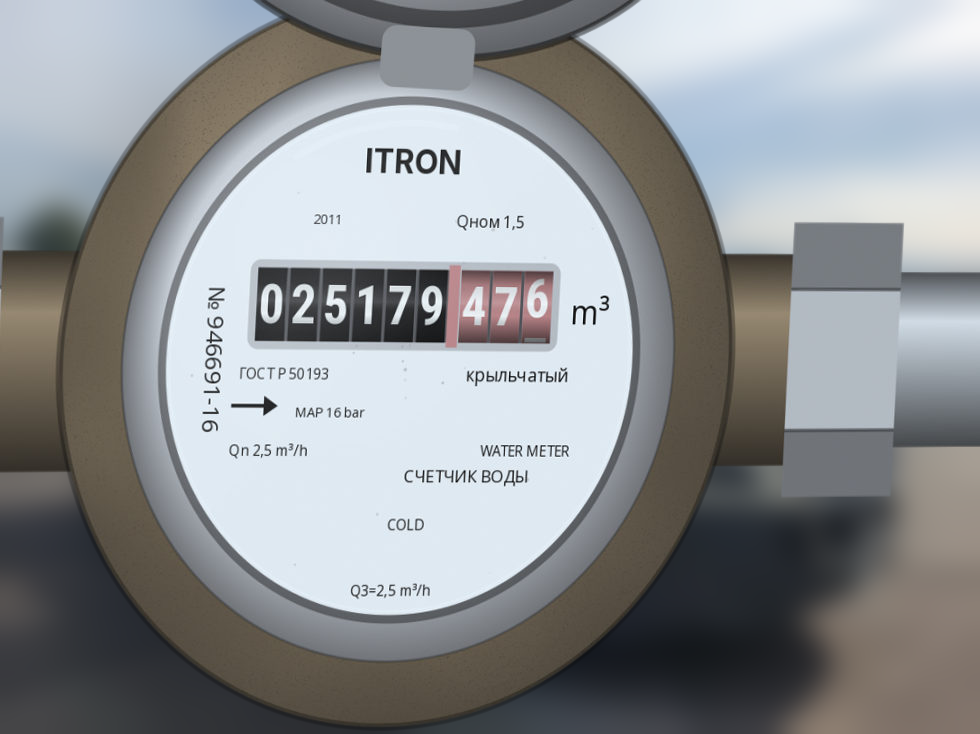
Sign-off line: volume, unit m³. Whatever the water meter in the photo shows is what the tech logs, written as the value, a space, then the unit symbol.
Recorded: 25179.476 m³
